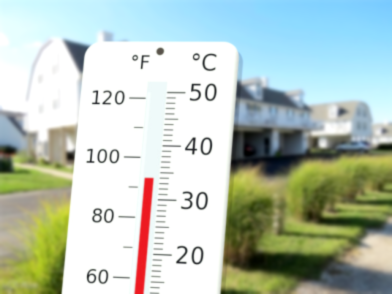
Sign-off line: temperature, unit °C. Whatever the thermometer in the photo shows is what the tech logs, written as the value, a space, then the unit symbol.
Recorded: 34 °C
